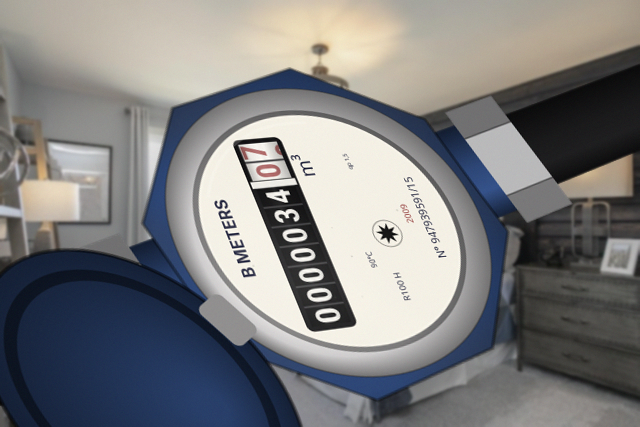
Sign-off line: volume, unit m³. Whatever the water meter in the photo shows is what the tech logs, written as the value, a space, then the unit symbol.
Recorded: 34.07 m³
